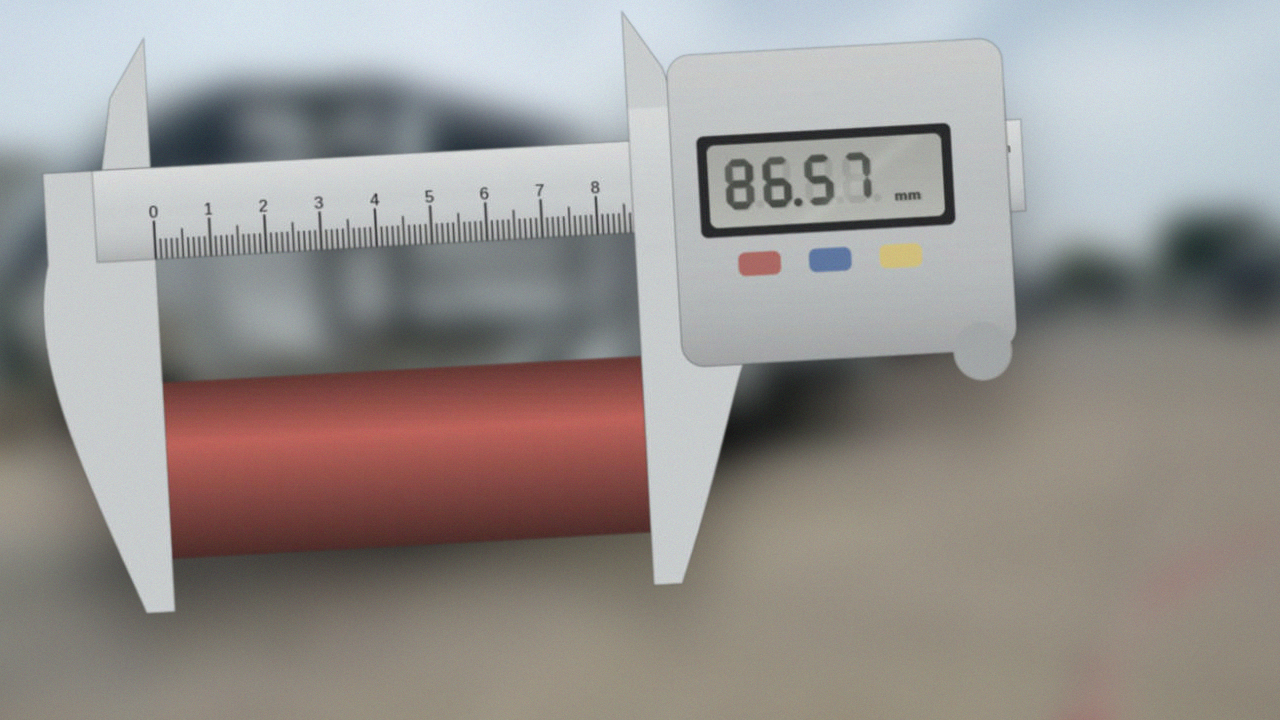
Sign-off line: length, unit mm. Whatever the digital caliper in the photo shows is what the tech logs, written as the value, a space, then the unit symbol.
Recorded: 86.57 mm
